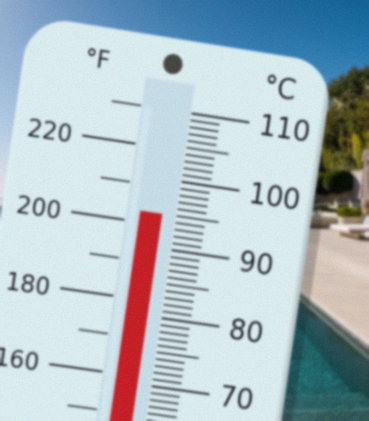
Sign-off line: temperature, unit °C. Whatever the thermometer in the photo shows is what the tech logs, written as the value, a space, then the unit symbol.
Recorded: 95 °C
